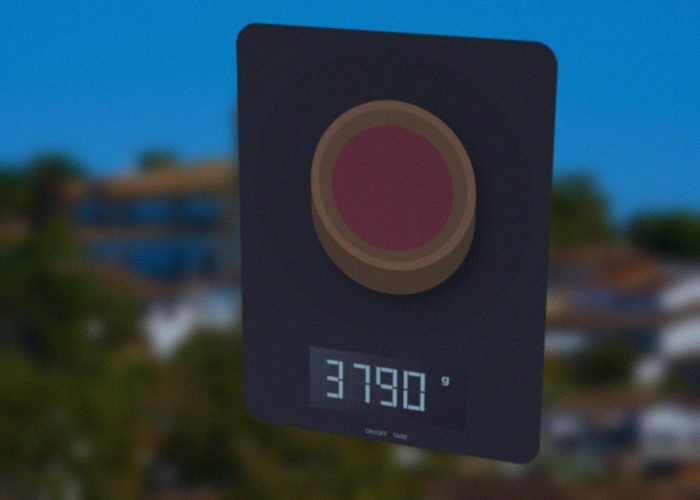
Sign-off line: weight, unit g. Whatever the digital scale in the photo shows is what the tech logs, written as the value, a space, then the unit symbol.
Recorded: 3790 g
